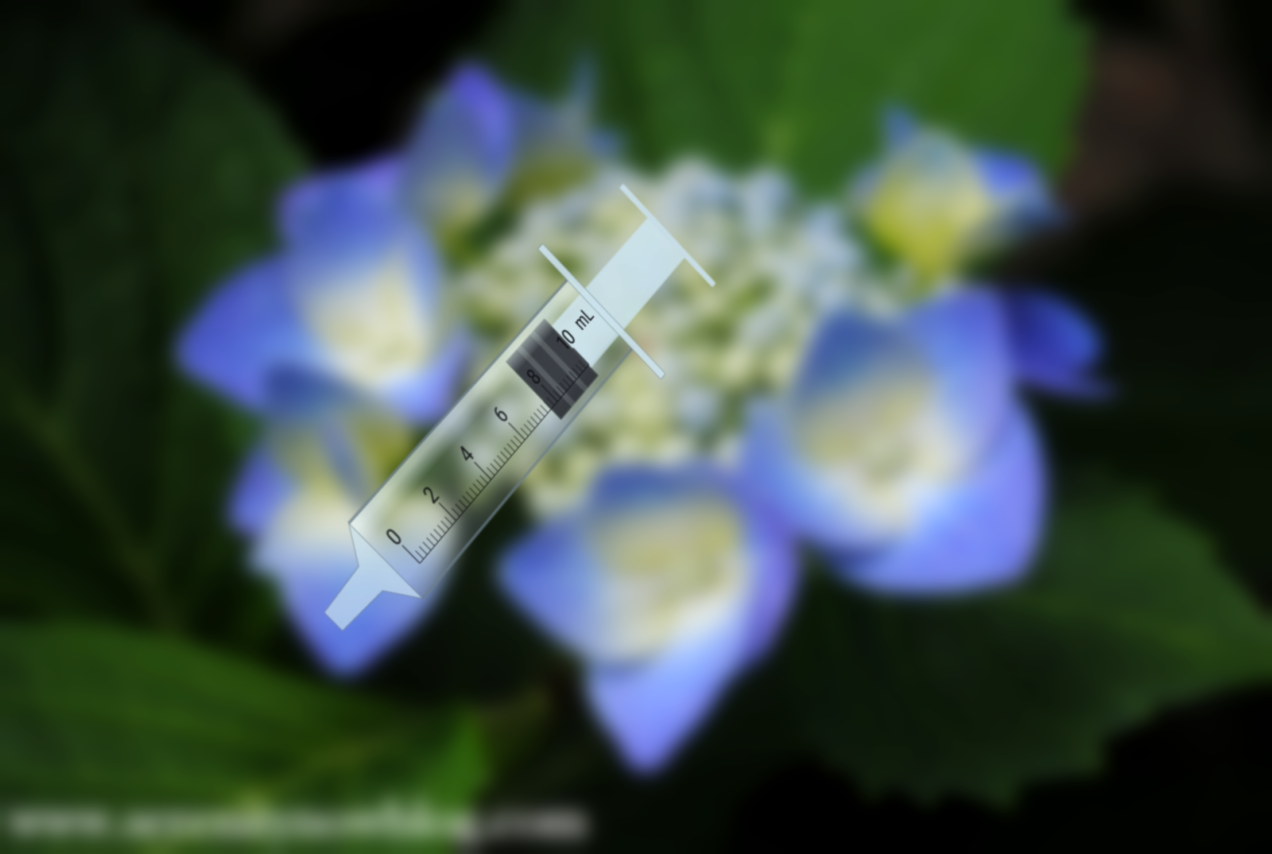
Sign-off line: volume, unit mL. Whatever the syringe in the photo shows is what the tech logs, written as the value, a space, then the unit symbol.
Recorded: 7.6 mL
